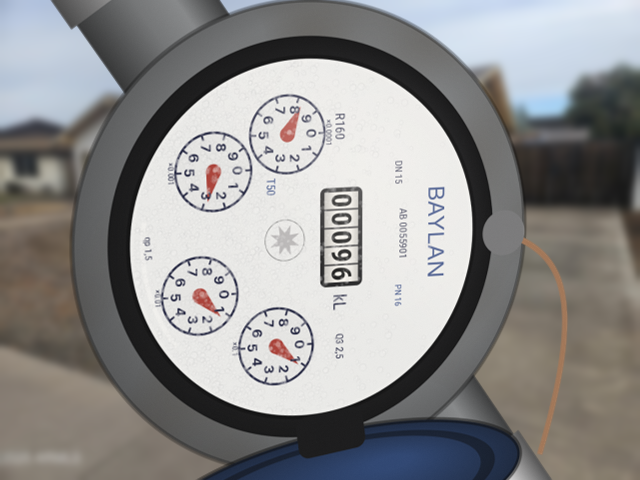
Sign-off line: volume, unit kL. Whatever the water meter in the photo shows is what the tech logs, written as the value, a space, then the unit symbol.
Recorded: 96.1128 kL
